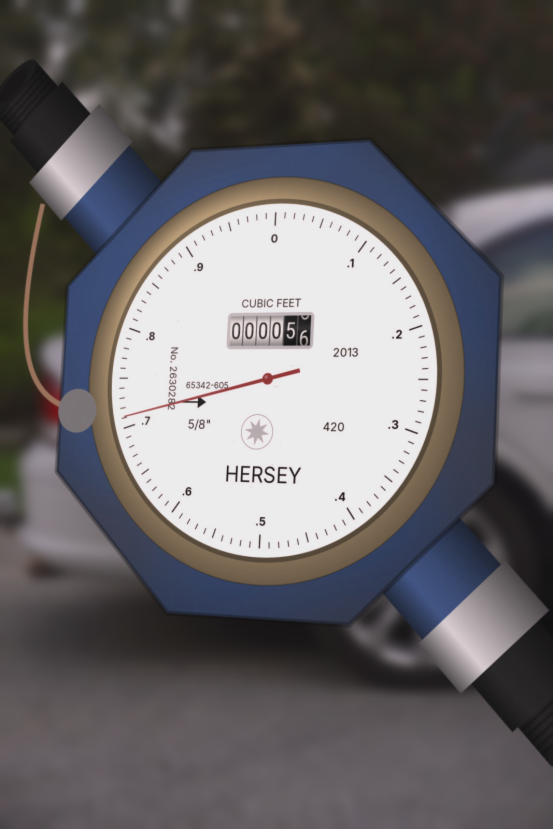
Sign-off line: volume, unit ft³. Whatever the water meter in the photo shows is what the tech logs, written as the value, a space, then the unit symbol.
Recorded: 55.71 ft³
